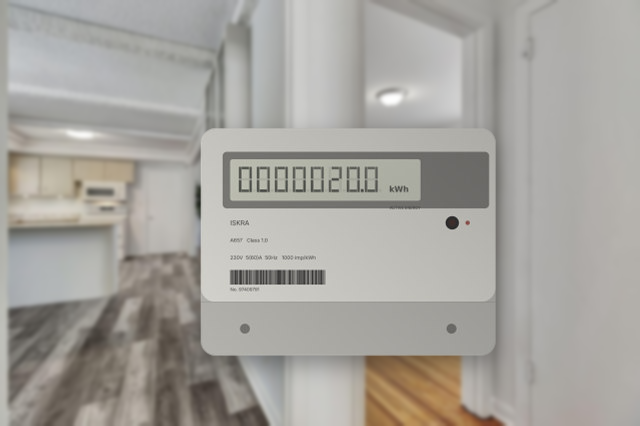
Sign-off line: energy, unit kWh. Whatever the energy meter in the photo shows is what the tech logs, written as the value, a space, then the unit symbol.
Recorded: 20.0 kWh
